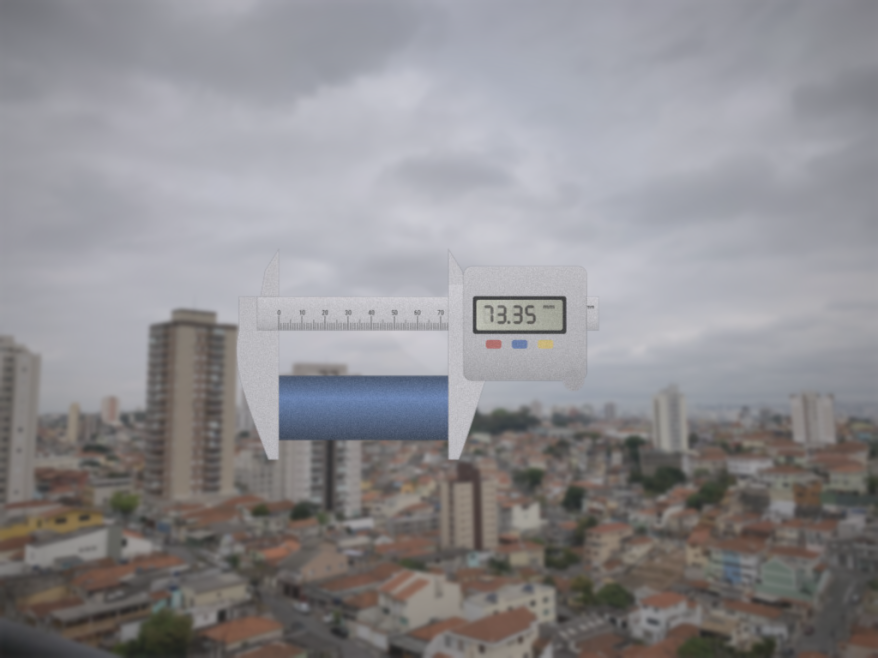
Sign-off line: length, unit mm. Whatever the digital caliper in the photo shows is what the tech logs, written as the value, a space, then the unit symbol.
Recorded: 73.35 mm
